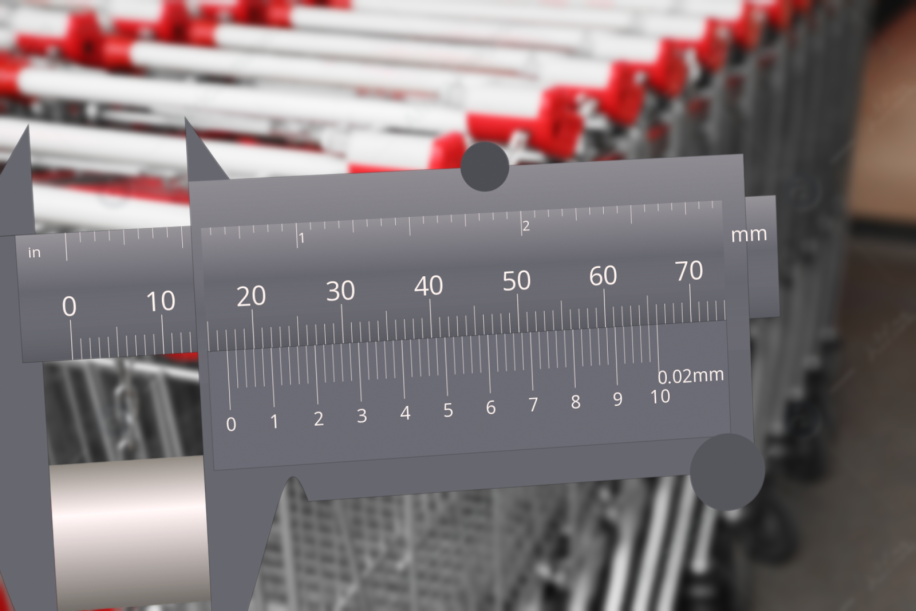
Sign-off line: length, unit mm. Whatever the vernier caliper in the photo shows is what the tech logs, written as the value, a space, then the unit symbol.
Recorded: 17.0 mm
